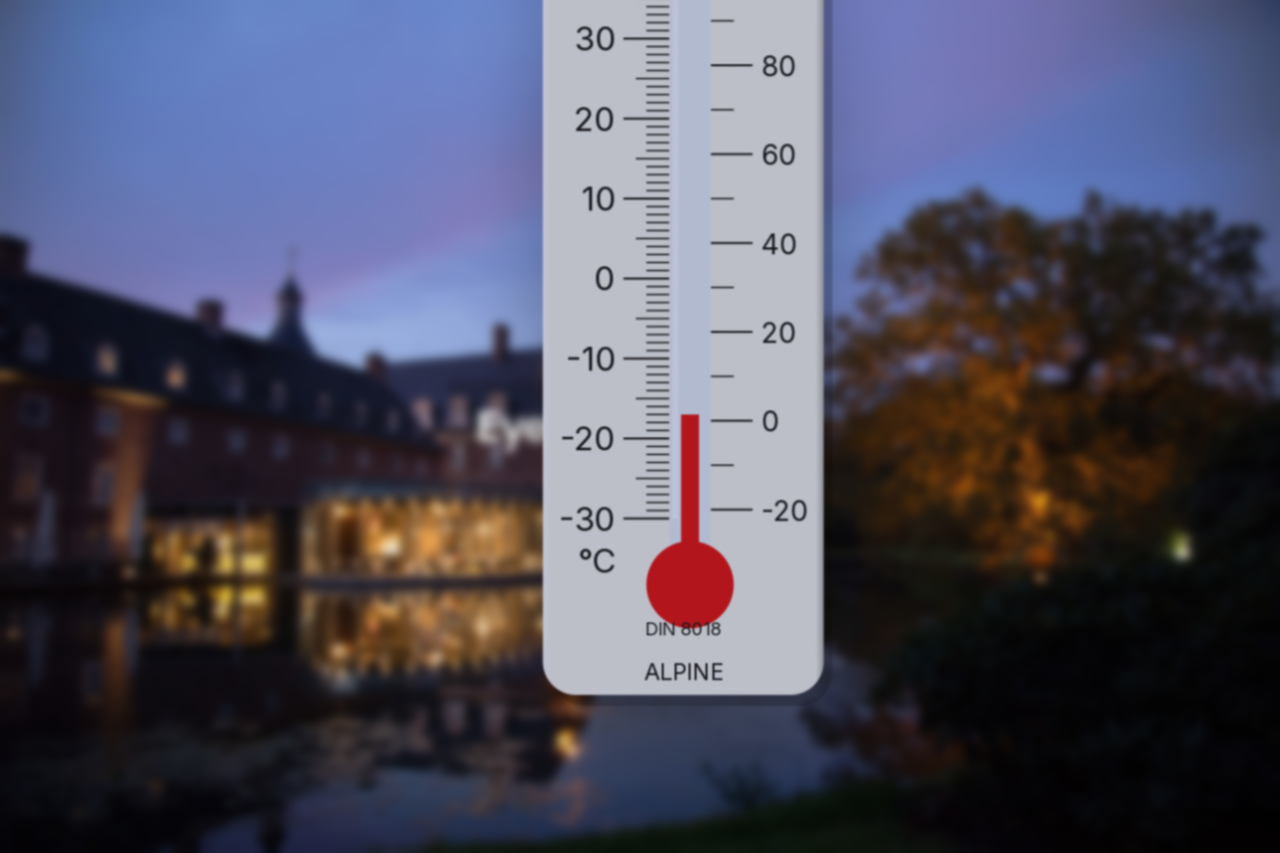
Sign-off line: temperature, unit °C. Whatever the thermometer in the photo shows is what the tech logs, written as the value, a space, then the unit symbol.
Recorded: -17 °C
